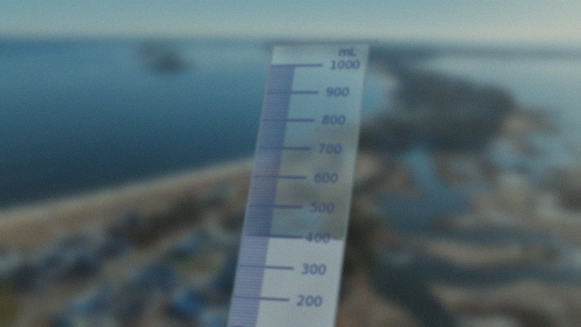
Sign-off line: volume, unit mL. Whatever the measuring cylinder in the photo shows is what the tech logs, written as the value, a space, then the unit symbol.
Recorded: 400 mL
